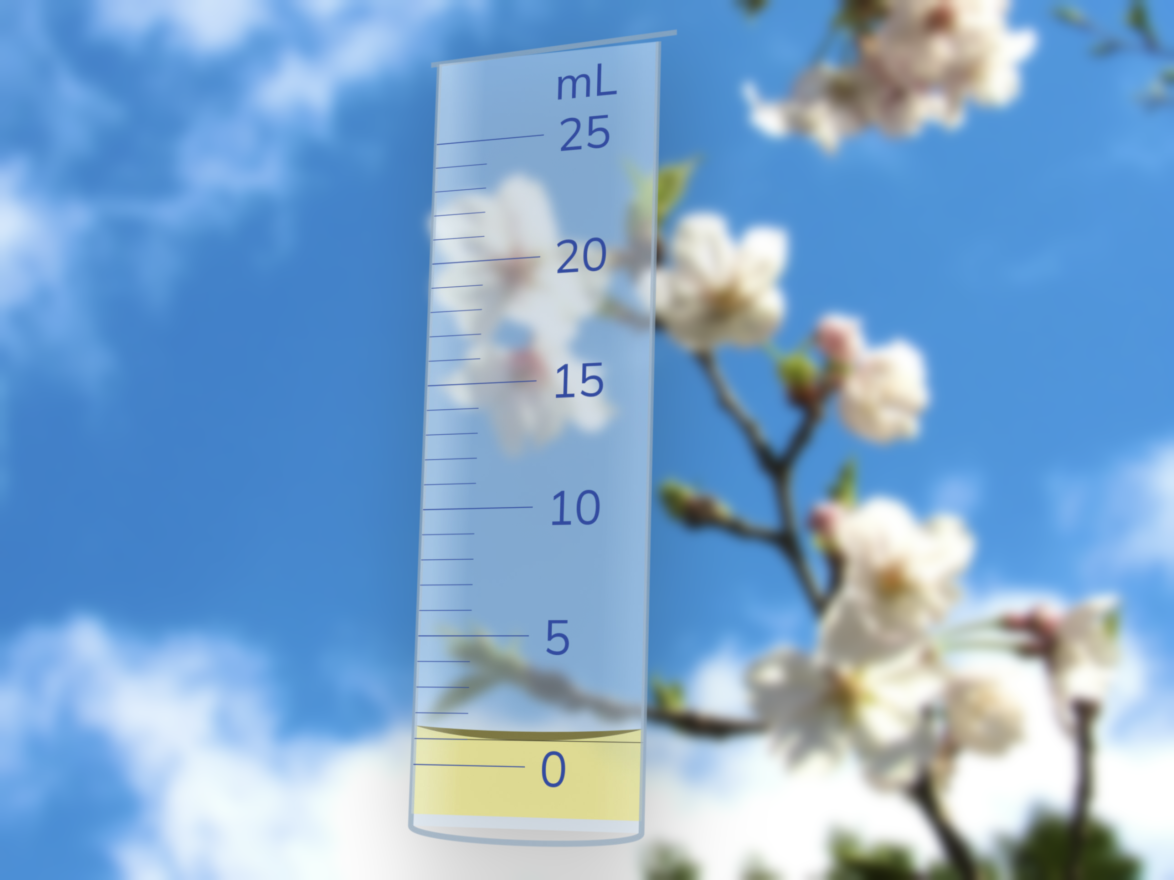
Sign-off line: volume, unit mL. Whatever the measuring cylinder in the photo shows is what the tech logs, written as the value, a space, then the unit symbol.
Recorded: 1 mL
